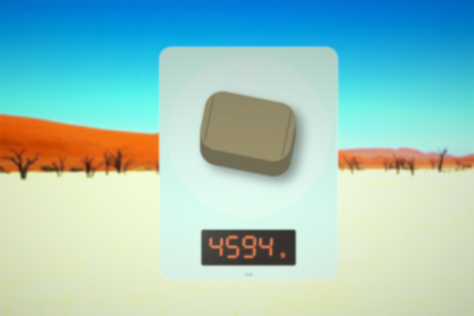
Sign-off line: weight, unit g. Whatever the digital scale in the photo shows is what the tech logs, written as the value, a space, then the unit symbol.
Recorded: 4594 g
